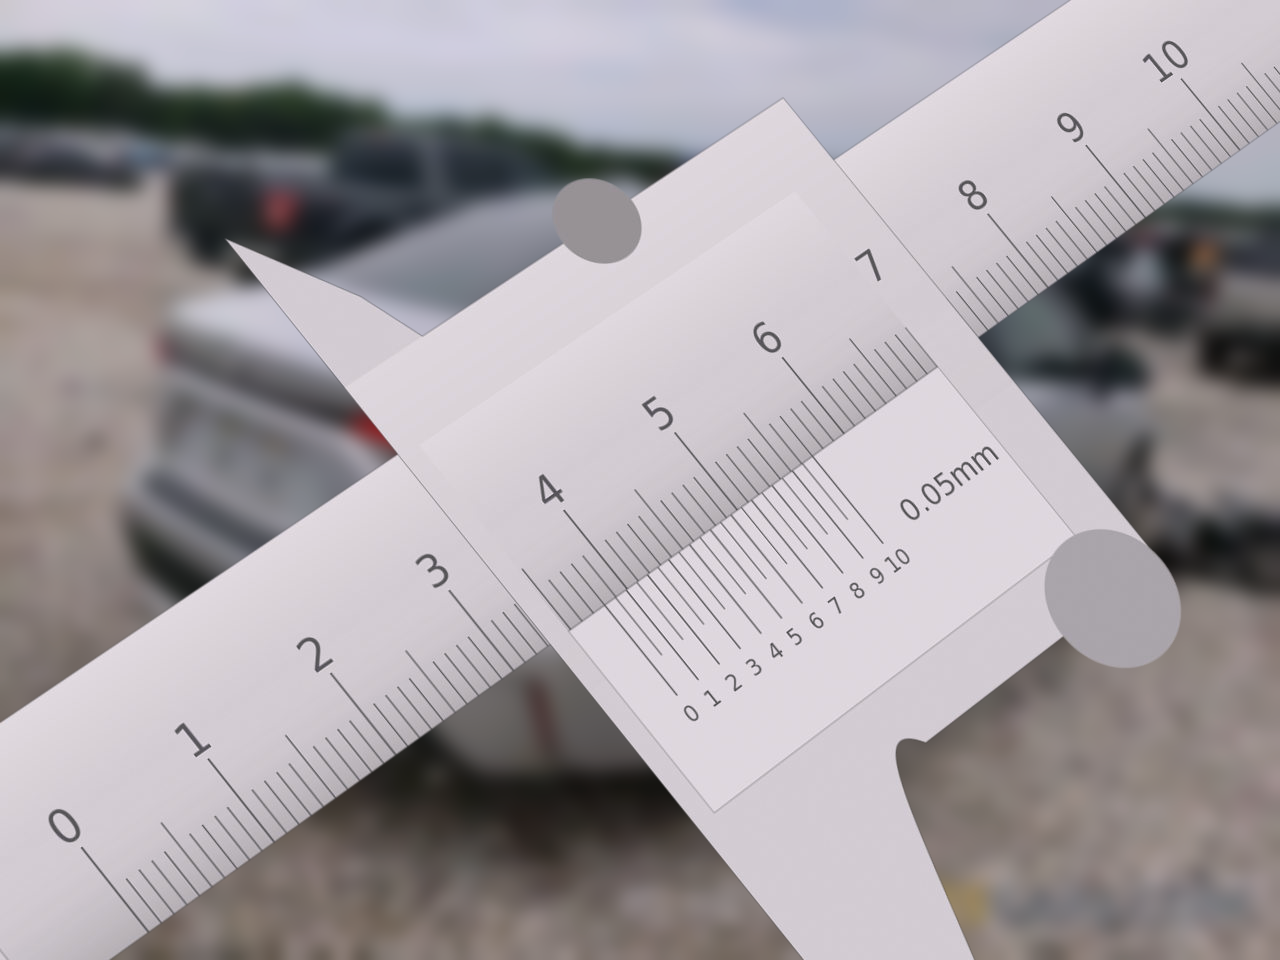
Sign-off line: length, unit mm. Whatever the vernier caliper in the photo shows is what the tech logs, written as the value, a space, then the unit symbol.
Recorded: 38.0 mm
